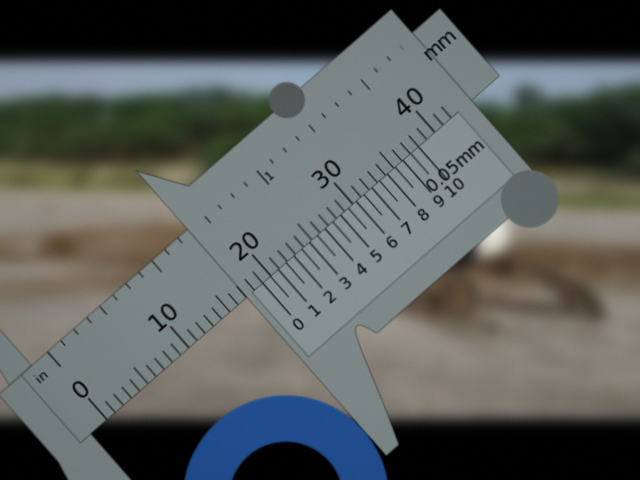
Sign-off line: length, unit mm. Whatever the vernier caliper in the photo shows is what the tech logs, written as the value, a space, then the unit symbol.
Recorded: 19.0 mm
